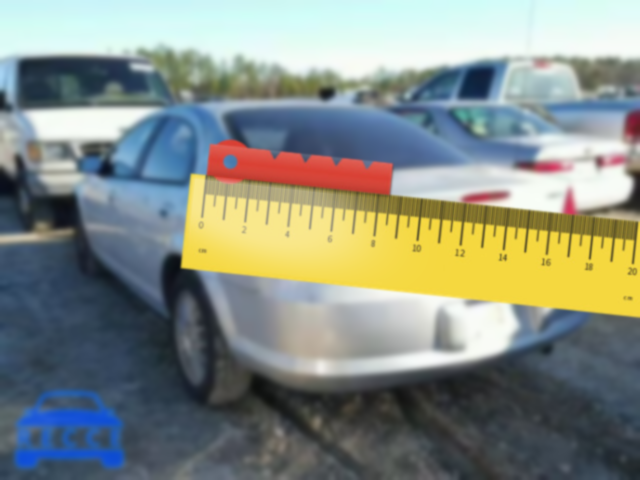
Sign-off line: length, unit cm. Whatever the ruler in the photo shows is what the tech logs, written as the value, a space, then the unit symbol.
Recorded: 8.5 cm
